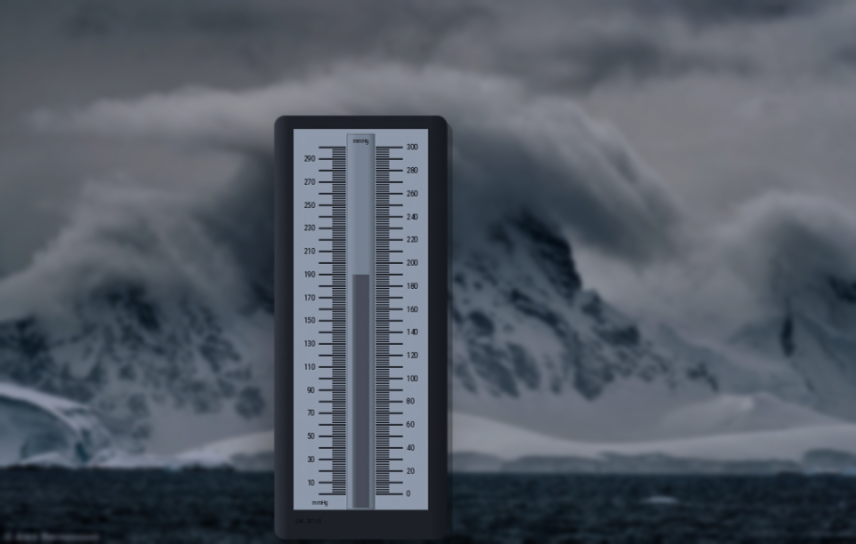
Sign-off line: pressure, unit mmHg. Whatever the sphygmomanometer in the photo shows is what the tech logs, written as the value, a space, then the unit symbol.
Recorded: 190 mmHg
